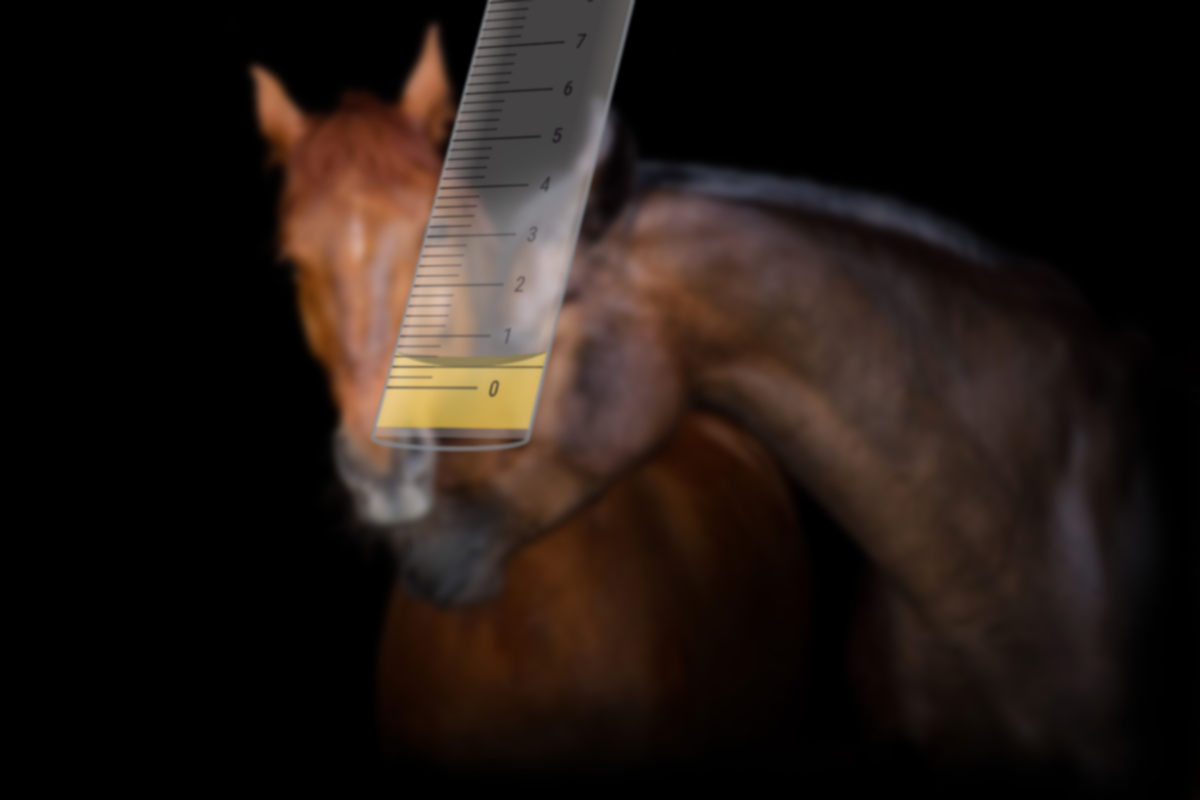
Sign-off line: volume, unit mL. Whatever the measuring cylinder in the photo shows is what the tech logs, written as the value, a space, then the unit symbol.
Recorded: 0.4 mL
